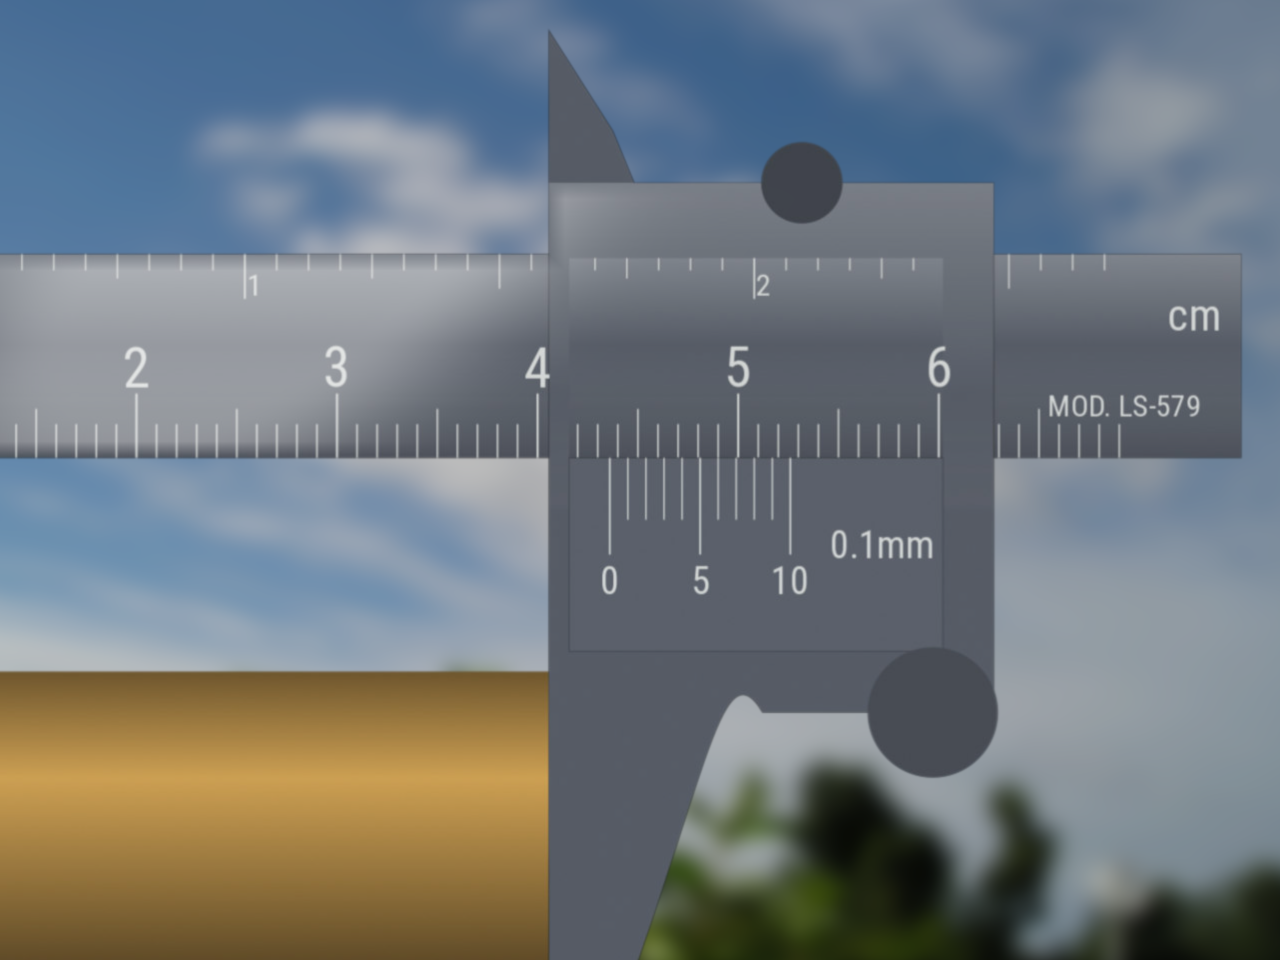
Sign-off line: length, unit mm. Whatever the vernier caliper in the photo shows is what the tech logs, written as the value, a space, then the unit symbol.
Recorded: 43.6 mm
